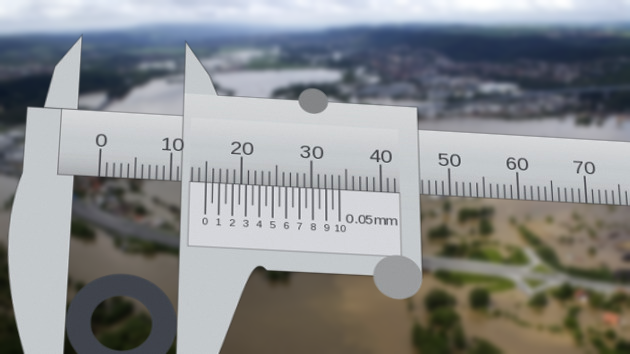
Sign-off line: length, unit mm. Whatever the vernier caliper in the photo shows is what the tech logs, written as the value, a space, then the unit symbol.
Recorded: 15.0 mm
